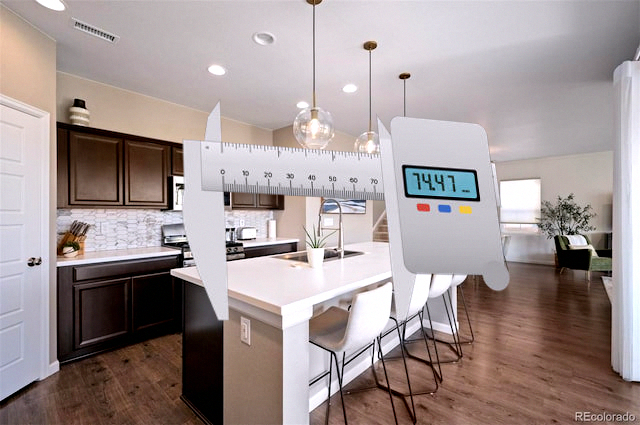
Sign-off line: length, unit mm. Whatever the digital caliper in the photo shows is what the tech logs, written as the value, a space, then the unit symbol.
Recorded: 74.47 mm
